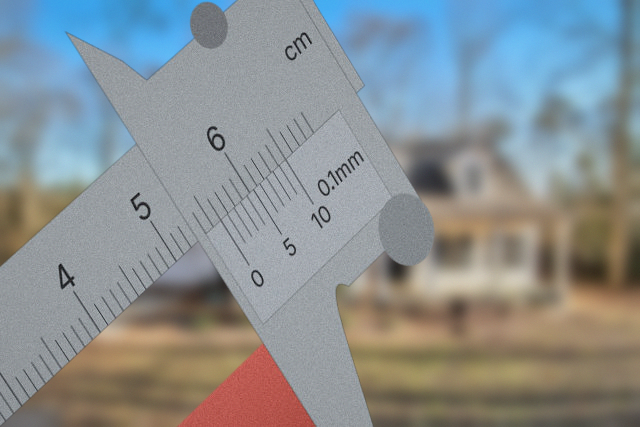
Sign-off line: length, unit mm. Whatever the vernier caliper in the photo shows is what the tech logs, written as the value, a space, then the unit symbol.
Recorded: 56.0 mm
